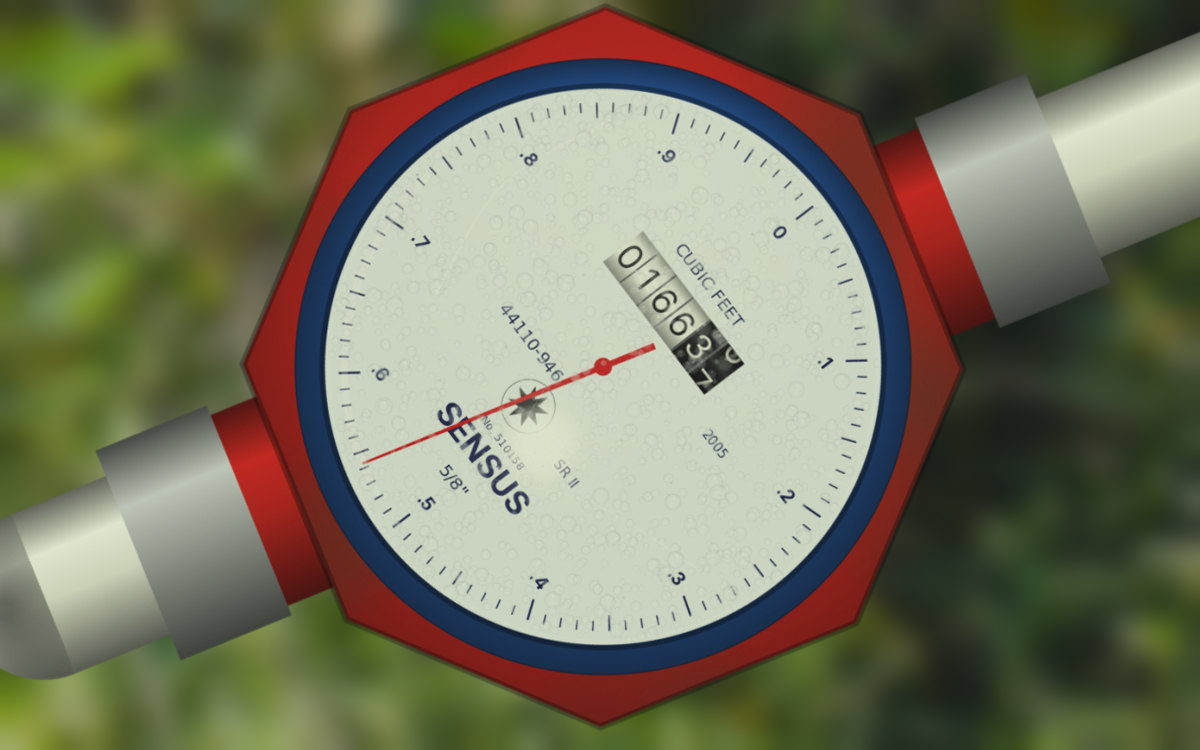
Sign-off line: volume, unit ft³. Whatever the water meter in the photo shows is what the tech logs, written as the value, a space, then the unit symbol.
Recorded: 16636.54 ft³
